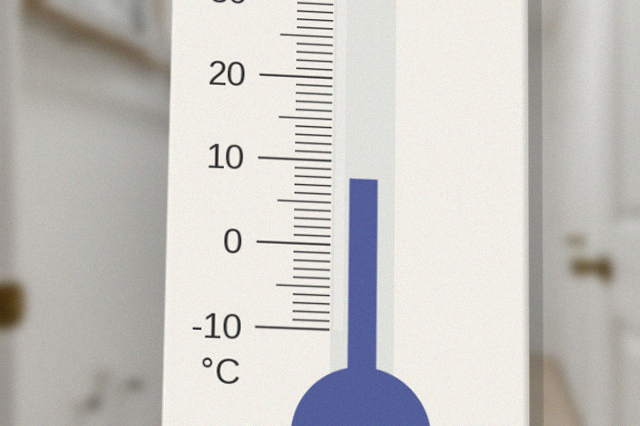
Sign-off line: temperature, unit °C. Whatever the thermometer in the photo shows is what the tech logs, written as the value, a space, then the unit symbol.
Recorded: 8 °C
